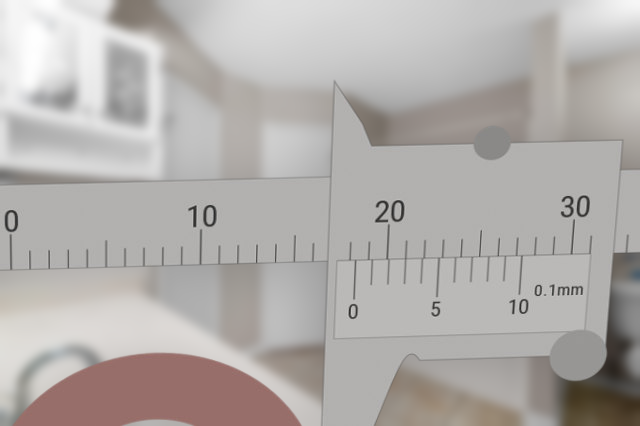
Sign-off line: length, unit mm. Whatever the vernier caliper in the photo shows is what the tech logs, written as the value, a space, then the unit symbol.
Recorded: 18.3 mm
